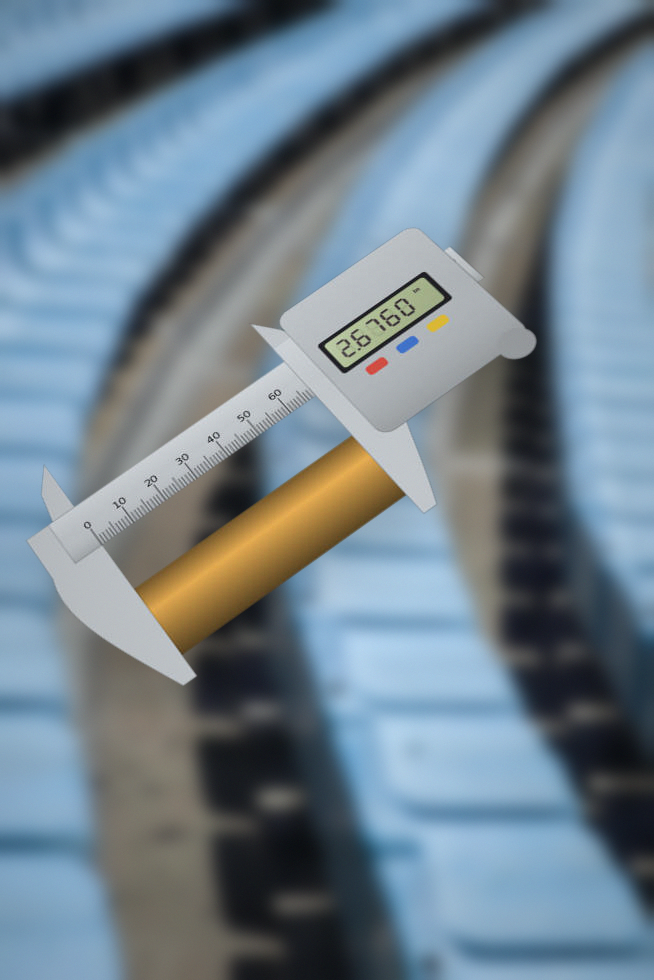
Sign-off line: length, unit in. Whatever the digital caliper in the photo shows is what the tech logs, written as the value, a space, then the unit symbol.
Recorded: 2.6760 in
